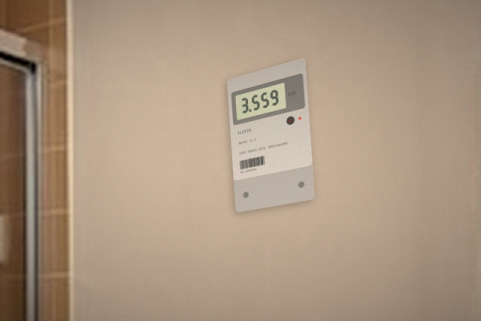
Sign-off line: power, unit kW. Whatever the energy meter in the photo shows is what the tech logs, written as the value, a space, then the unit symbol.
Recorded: 3.559 kW
